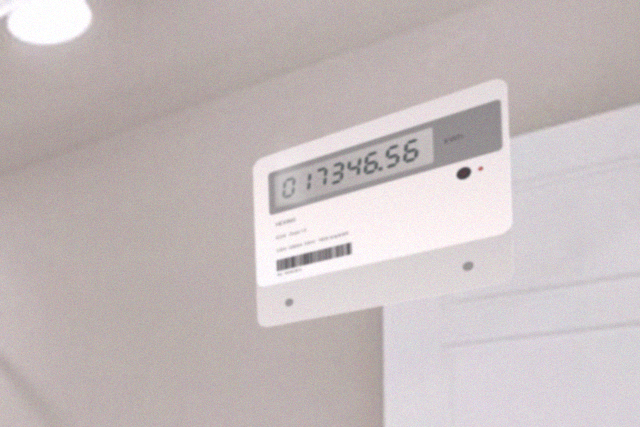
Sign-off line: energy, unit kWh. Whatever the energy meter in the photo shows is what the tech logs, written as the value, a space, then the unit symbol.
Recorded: 17346.56 kWh
